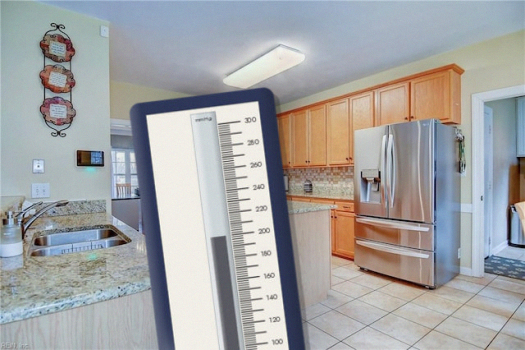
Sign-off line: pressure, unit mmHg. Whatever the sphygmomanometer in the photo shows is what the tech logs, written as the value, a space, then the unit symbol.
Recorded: 200 mmHg
